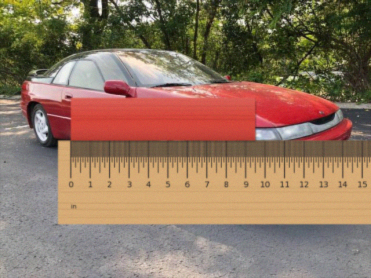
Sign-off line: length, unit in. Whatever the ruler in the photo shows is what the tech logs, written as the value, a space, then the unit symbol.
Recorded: 9.5 in
